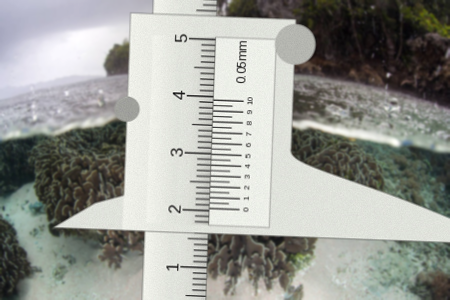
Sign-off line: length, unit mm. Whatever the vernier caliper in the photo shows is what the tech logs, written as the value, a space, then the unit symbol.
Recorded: 20.4 mm
